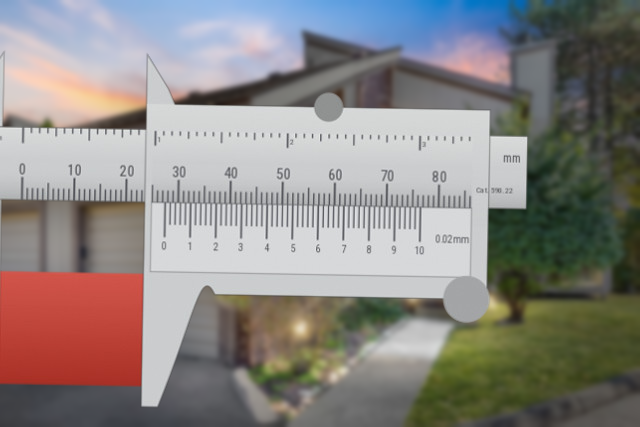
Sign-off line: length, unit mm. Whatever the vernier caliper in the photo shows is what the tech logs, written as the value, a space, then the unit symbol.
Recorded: 27.5 mm
